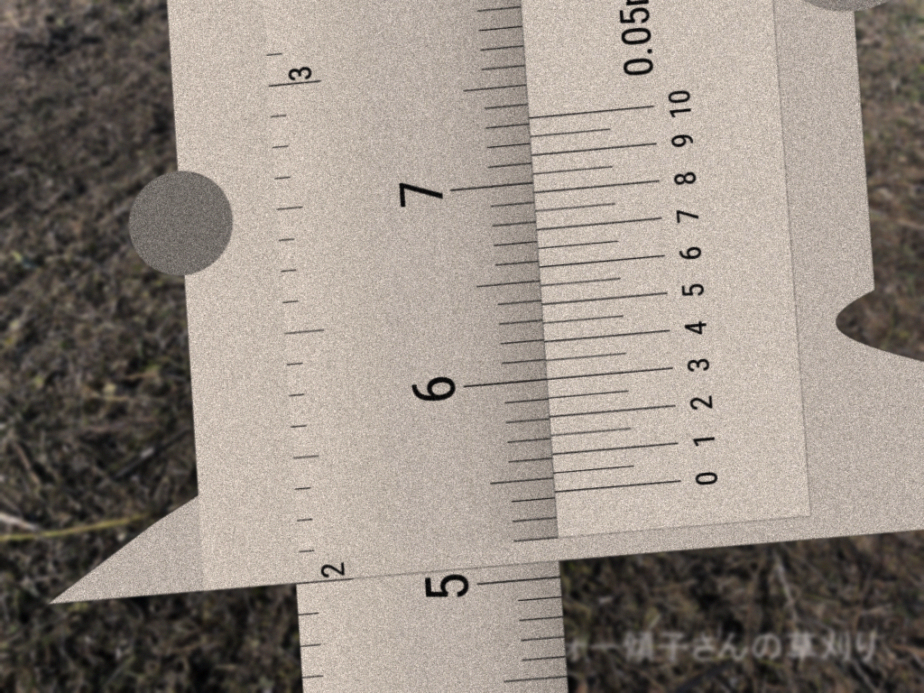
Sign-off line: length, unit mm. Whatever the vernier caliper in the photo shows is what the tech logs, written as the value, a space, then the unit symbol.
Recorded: 54.3 mm
